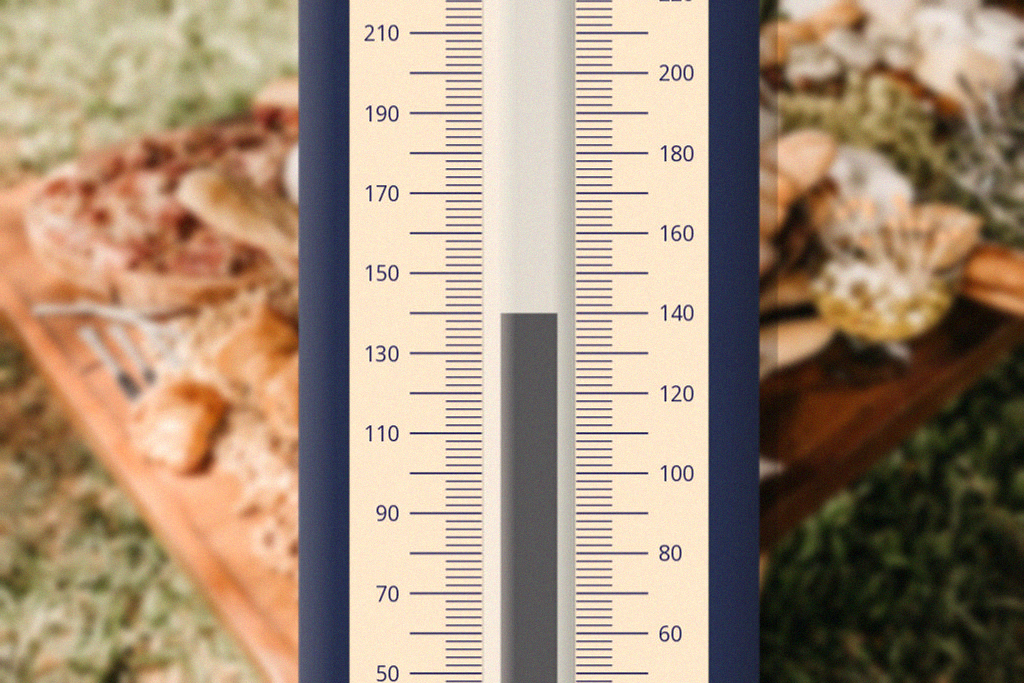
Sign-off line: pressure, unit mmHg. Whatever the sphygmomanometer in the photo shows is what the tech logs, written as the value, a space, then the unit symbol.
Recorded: 140 mmHg
